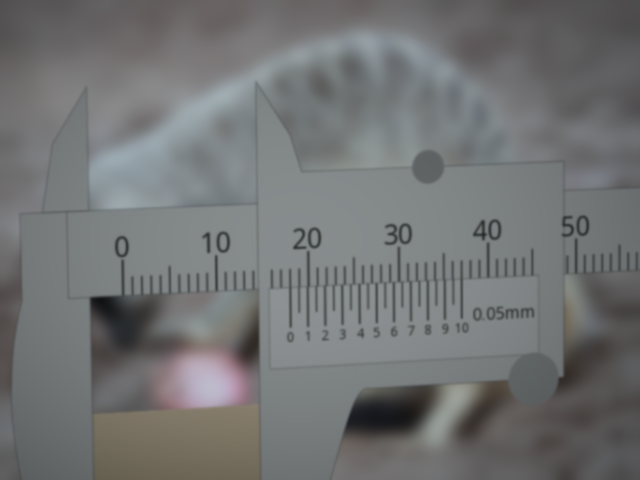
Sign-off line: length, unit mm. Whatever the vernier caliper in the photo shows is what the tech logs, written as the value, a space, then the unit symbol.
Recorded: 18.0 mm
